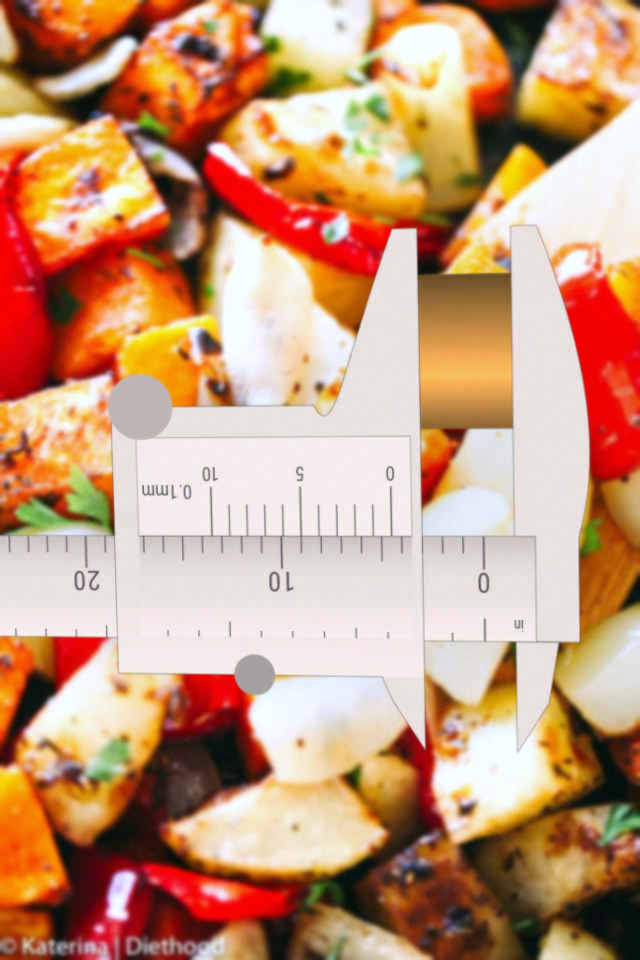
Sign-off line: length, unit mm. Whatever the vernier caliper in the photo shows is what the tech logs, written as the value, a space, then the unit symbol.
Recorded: 4.5 mm
